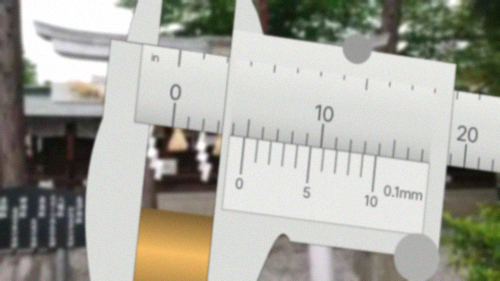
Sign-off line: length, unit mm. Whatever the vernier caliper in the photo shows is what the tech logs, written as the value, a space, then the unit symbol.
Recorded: 4.8 mm
